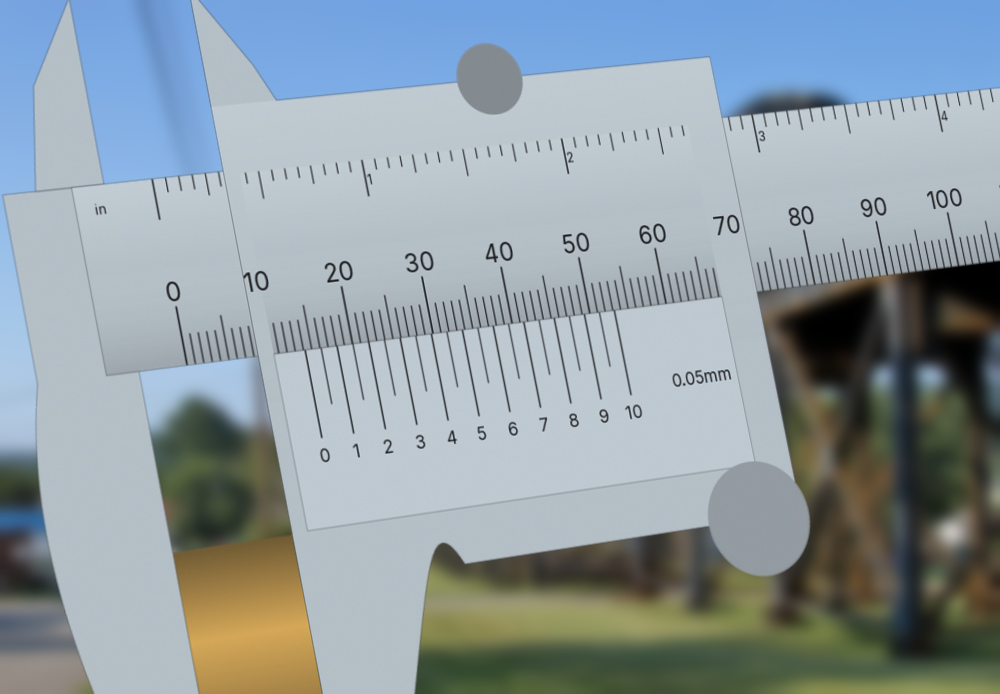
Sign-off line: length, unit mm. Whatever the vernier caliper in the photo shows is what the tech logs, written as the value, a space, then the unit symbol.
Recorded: 14.2 mm
